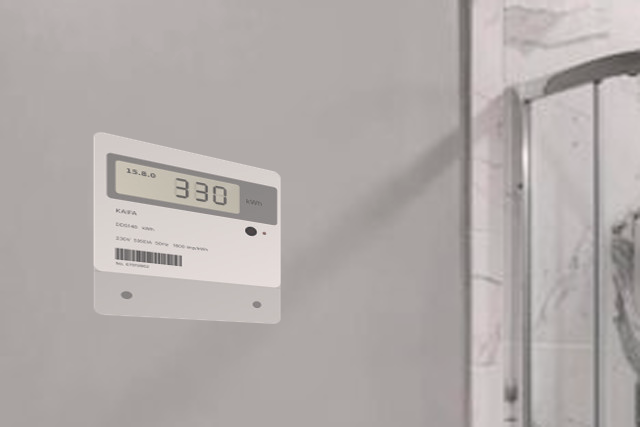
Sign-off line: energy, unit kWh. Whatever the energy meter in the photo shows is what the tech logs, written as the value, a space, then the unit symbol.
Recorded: 330 kWh
